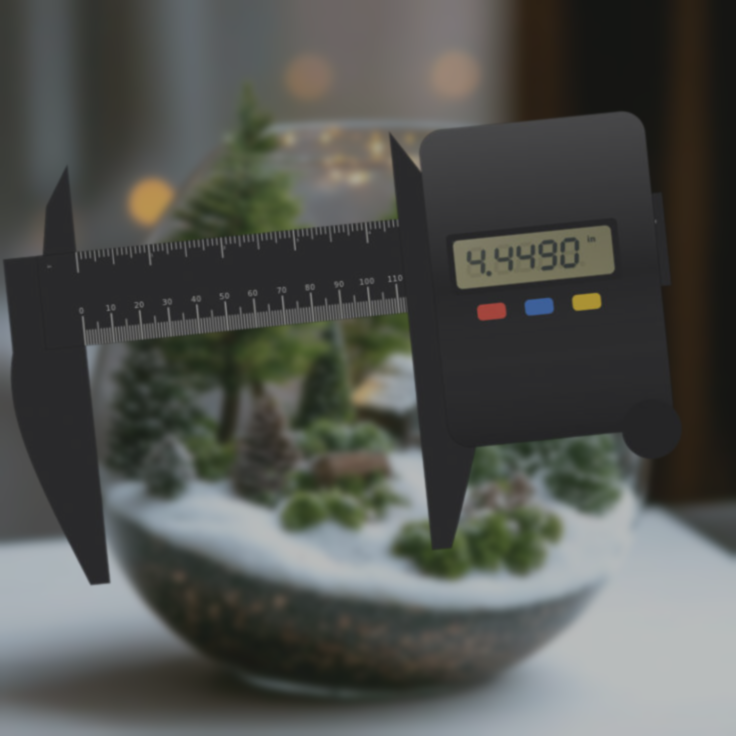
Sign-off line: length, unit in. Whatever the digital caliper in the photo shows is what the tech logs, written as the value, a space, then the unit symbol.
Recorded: 4.4490 in
